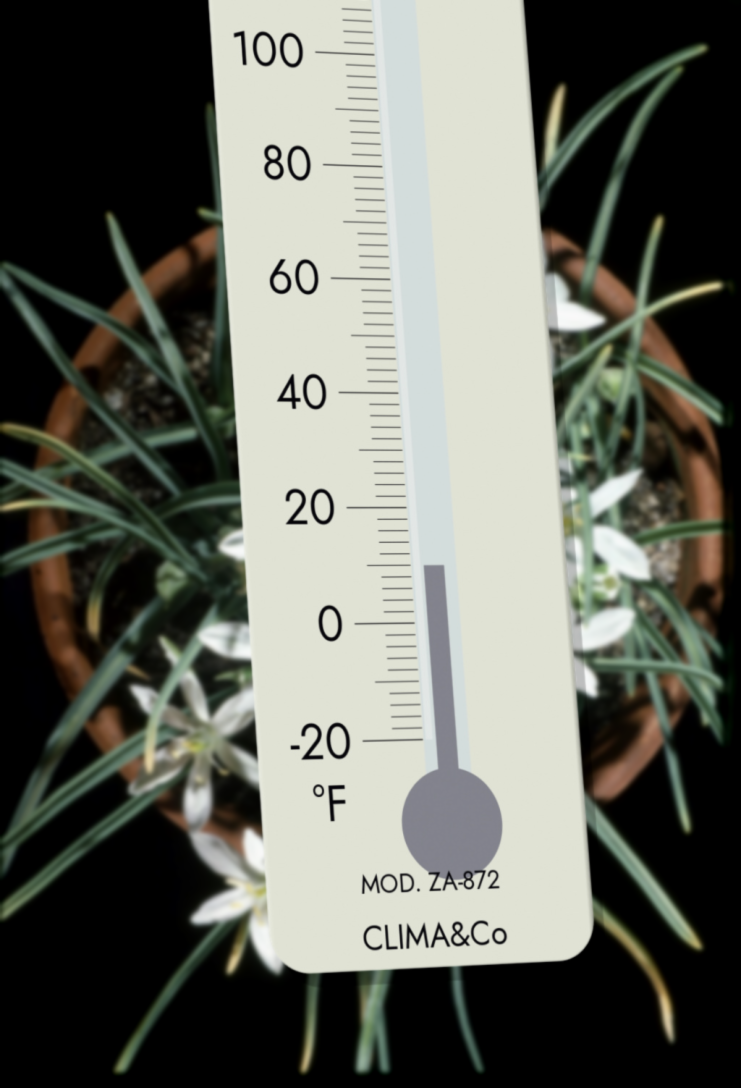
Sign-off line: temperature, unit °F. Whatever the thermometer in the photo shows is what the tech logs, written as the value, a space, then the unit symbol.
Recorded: 10 °F
